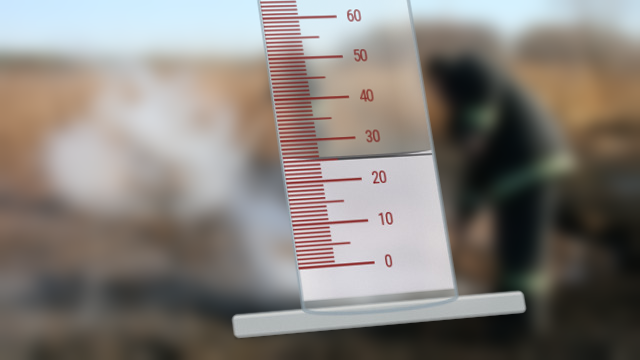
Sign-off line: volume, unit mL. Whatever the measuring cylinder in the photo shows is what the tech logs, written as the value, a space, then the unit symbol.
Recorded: 25 mL
